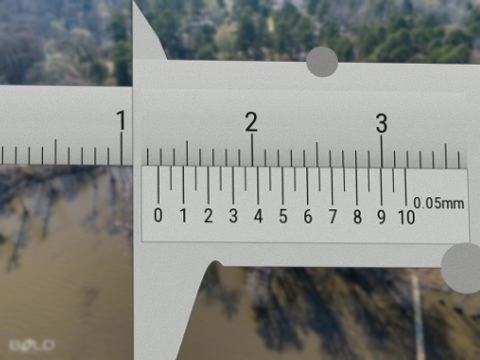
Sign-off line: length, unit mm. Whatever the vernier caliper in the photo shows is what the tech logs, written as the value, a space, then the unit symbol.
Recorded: 12.8 mm
